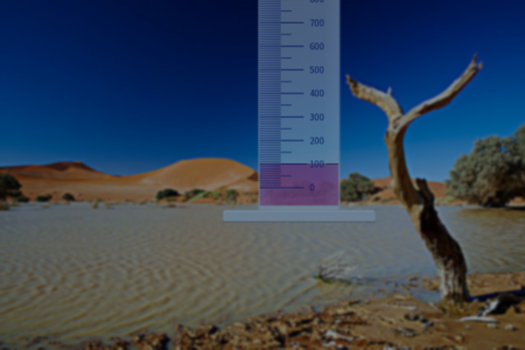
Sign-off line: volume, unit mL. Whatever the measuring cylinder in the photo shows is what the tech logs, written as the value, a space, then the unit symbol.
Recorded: 100 mL
